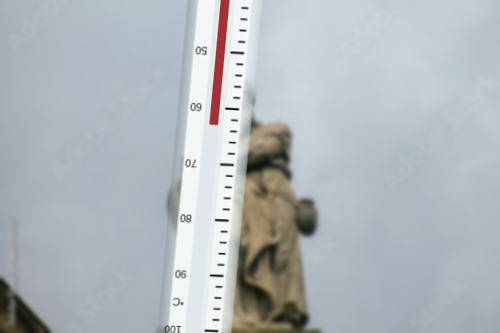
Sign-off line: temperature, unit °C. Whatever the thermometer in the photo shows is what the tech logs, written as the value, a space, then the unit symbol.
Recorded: 63 °C
